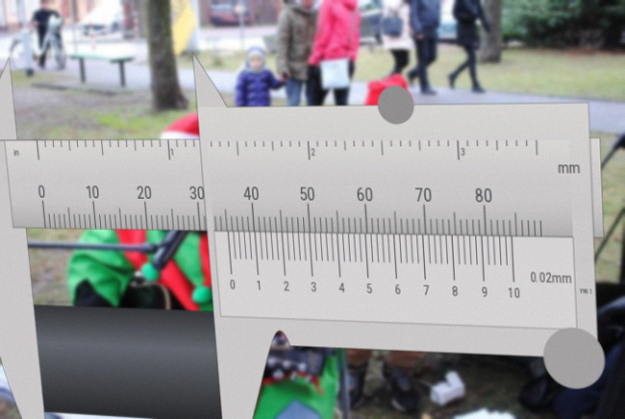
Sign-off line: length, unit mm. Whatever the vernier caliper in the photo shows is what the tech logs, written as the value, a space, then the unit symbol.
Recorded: 35.2 mm
